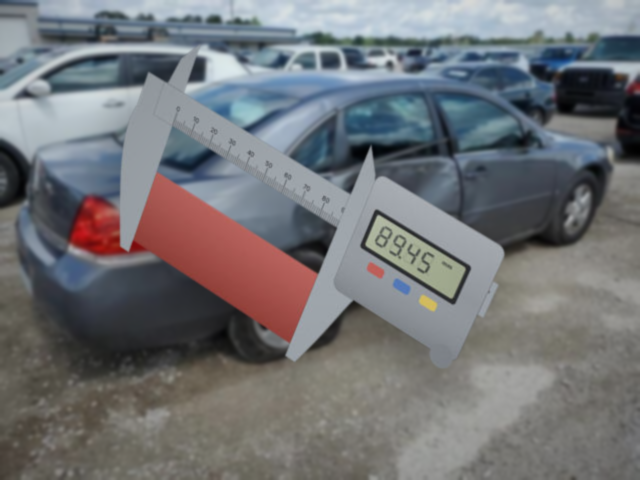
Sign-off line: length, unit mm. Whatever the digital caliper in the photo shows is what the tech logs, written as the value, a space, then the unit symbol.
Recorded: 89.45 mm
